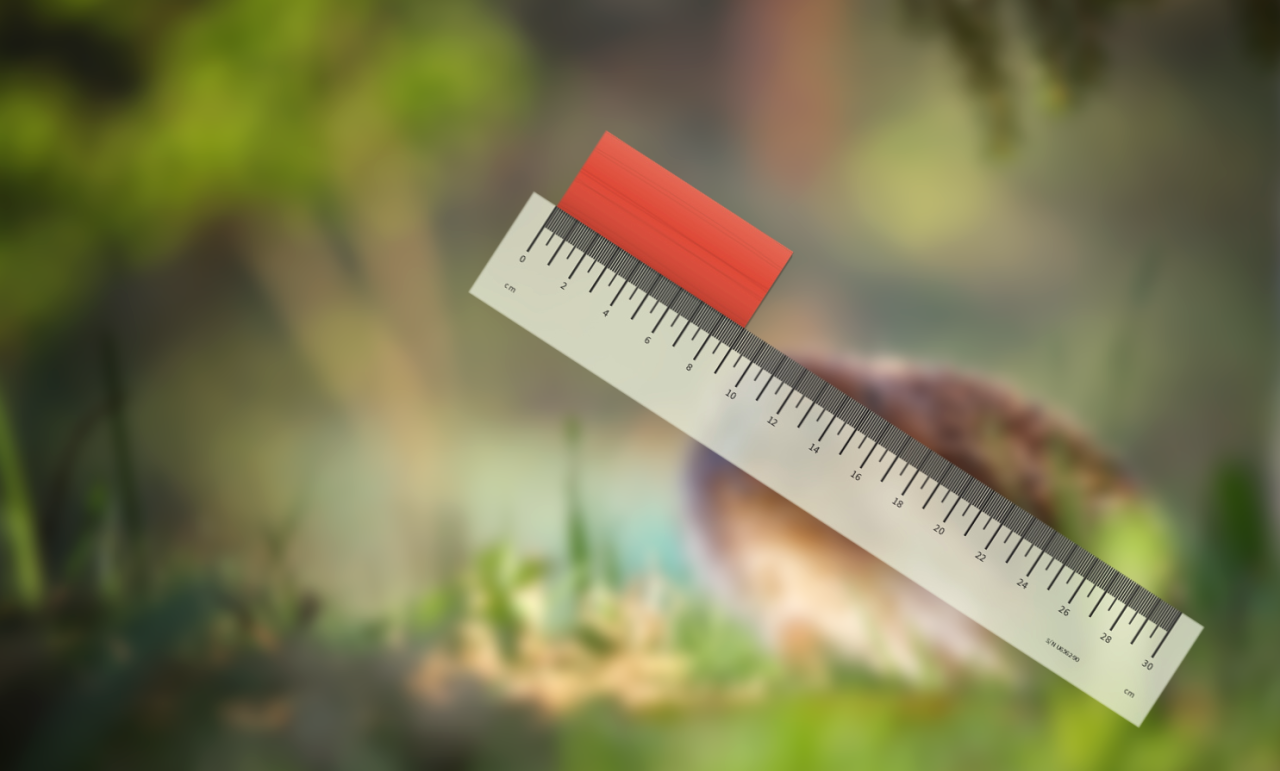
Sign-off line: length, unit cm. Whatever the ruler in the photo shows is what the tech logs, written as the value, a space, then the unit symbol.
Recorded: 9 cm
